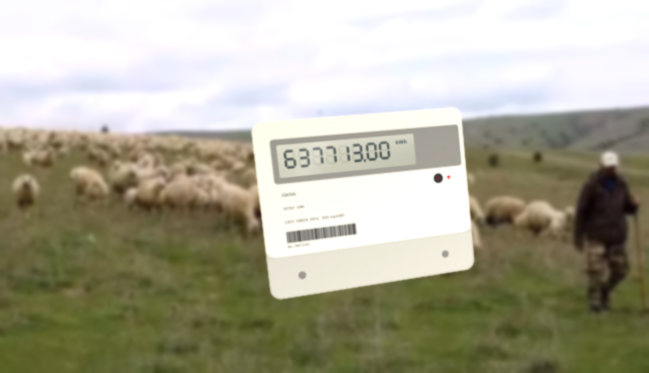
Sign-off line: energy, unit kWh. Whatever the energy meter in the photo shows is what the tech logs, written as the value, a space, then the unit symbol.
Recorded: 637713.00 kWh
